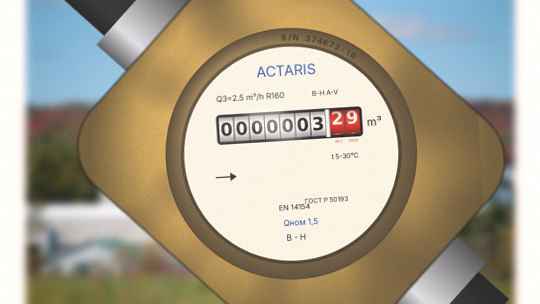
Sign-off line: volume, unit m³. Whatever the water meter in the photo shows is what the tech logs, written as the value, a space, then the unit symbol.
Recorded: 3.29 m³
